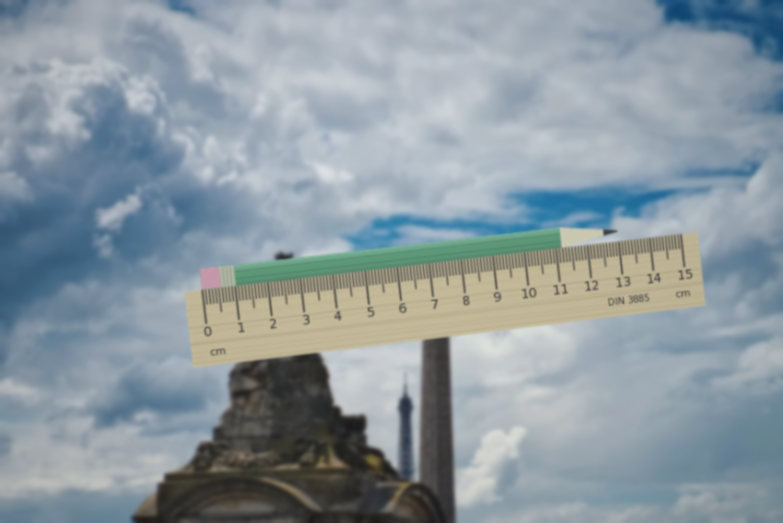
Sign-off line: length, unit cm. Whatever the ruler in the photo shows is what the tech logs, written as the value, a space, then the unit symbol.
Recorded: 13 cm
